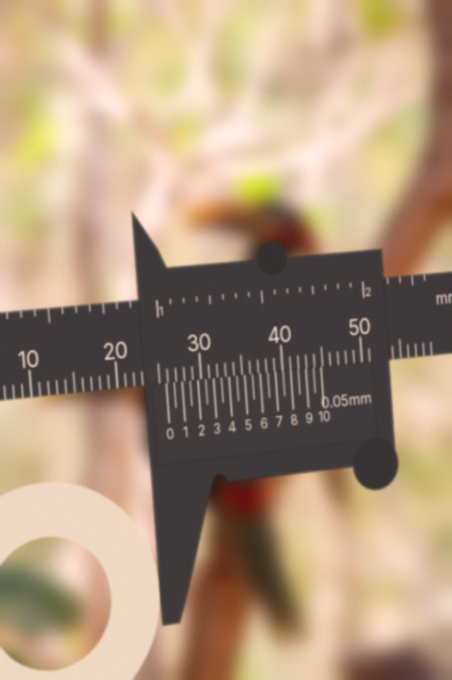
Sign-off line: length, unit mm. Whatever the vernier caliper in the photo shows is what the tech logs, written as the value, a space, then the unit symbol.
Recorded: 25.8 mm
